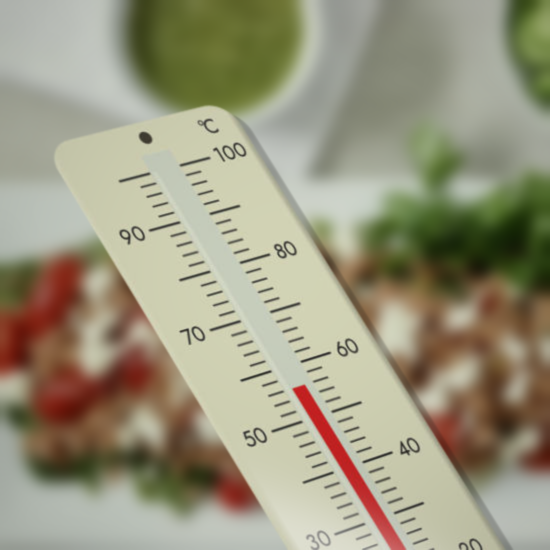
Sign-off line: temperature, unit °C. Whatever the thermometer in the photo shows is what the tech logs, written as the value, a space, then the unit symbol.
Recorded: 56 °C
